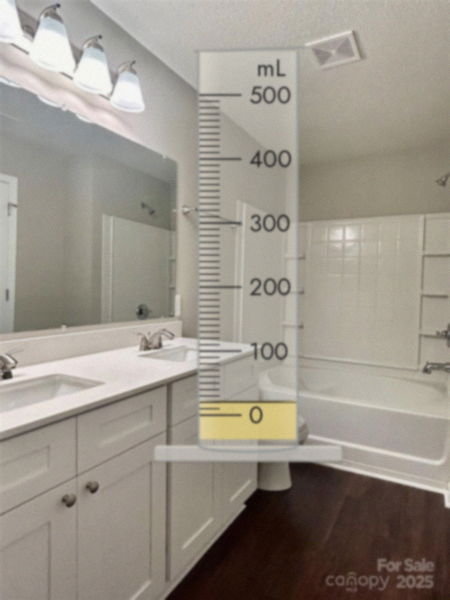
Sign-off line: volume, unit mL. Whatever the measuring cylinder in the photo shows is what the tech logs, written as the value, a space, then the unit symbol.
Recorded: 20 mL
